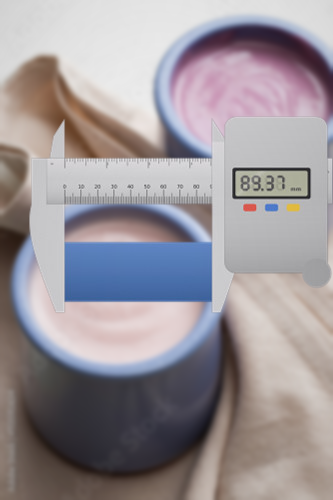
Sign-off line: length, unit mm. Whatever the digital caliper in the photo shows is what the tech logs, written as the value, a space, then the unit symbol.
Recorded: 89.37 mm
